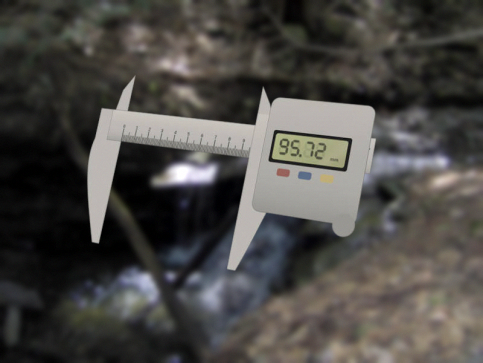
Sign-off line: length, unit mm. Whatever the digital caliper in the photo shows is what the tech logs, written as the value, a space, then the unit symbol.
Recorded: 95.72 mm
